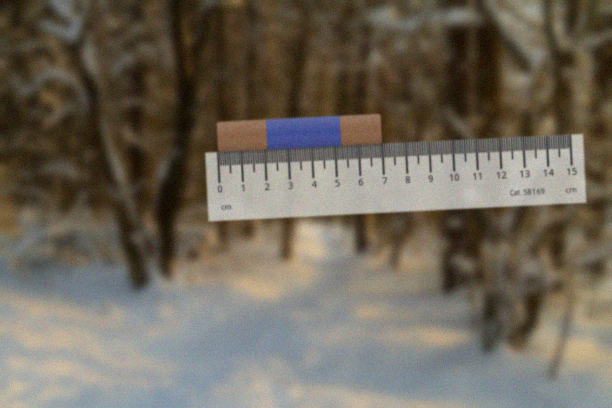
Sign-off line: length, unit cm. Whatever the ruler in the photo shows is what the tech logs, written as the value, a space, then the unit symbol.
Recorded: 7 cm
